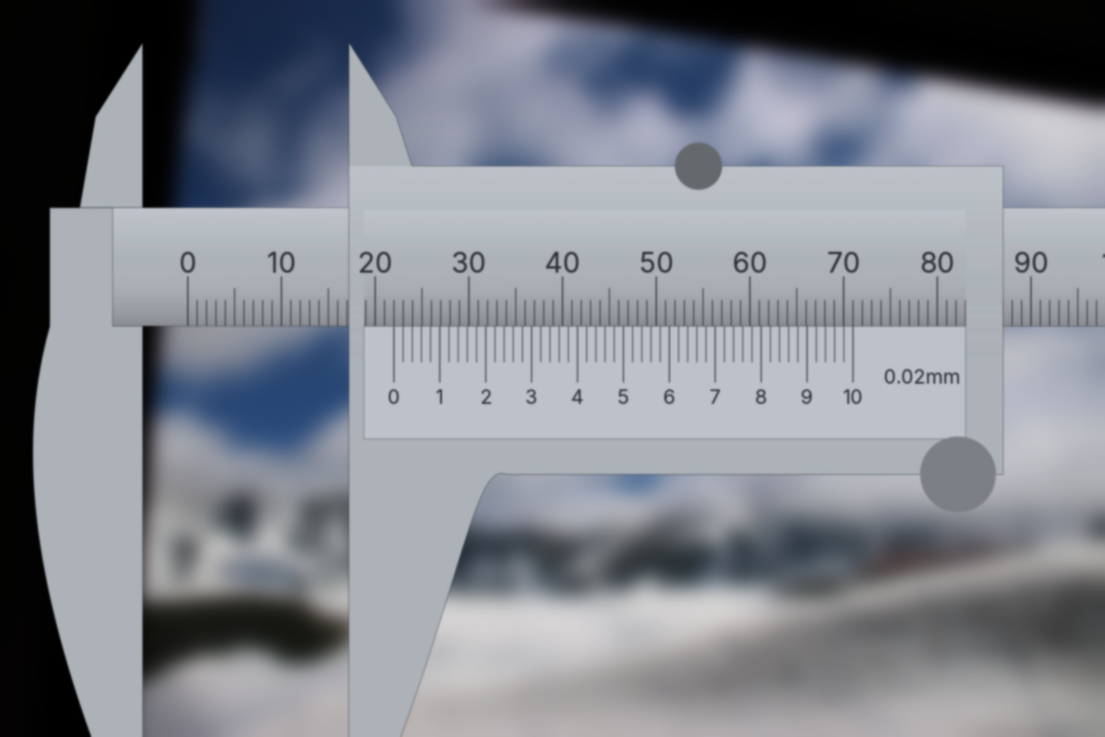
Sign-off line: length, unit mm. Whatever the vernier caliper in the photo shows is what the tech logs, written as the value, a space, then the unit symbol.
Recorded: 22.0 mm
